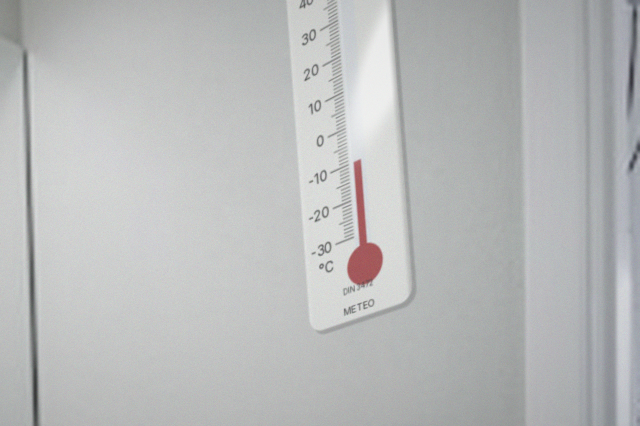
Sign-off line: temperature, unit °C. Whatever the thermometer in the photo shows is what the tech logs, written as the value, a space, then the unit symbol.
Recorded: -10 °C
